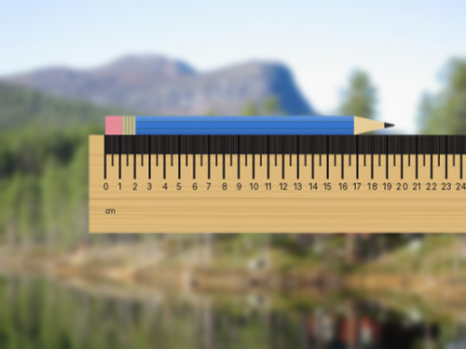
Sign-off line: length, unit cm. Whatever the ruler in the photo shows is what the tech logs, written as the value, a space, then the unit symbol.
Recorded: 19.5 cm
